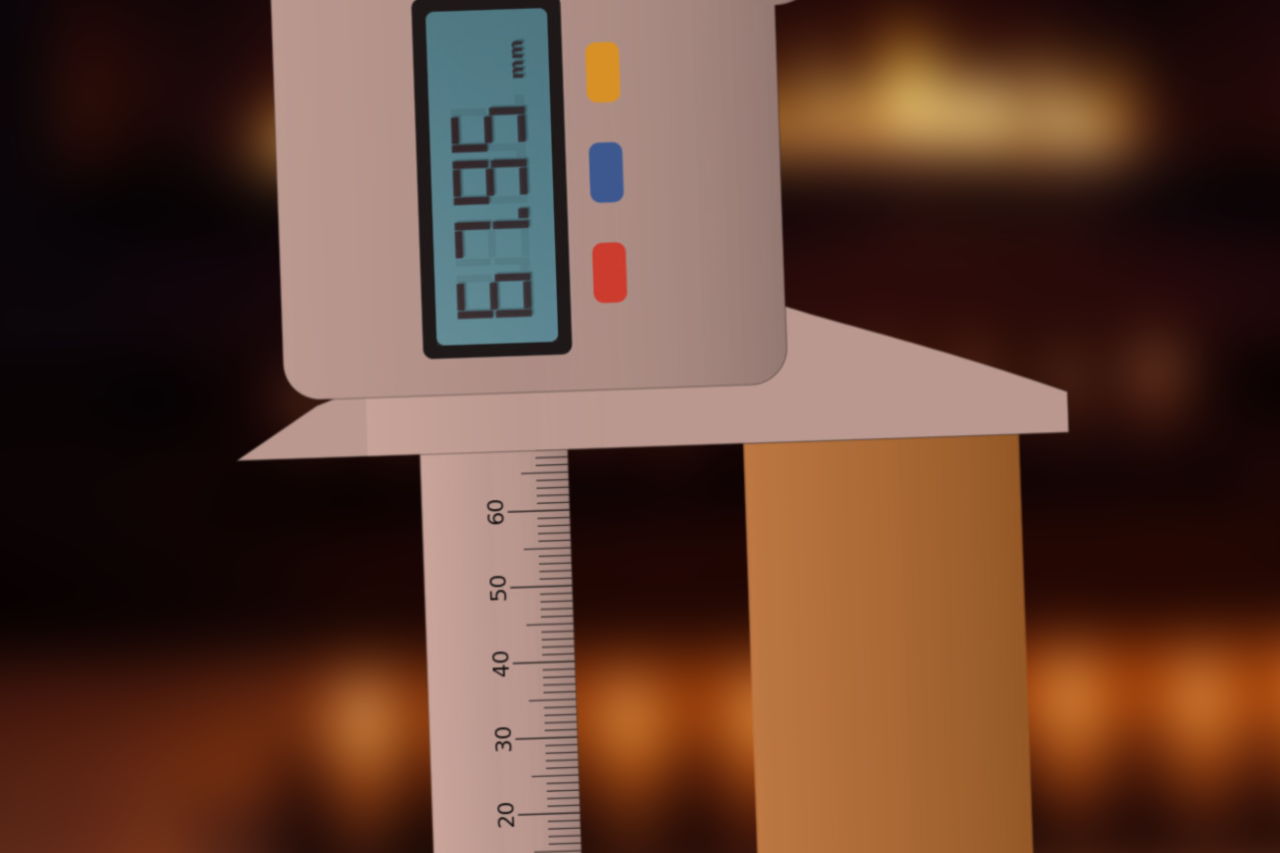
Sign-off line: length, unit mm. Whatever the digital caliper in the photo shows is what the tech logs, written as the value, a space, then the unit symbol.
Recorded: 67.95 mm
